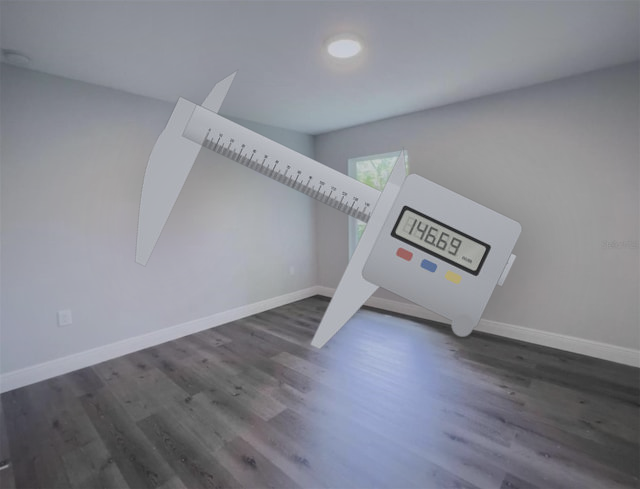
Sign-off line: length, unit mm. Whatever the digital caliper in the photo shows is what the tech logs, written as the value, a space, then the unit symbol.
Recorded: 146.69 mm
